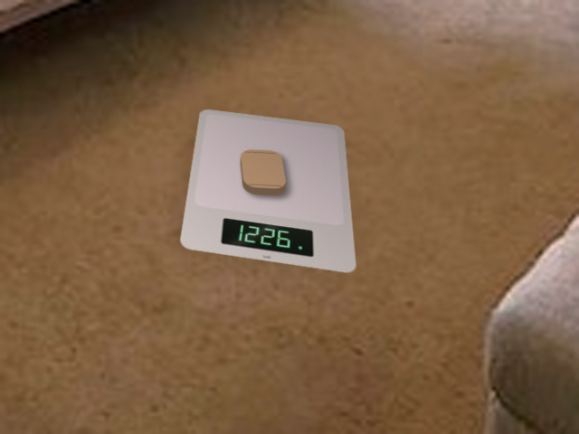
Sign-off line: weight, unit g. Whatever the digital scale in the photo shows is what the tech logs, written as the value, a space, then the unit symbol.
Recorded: 1226 g
